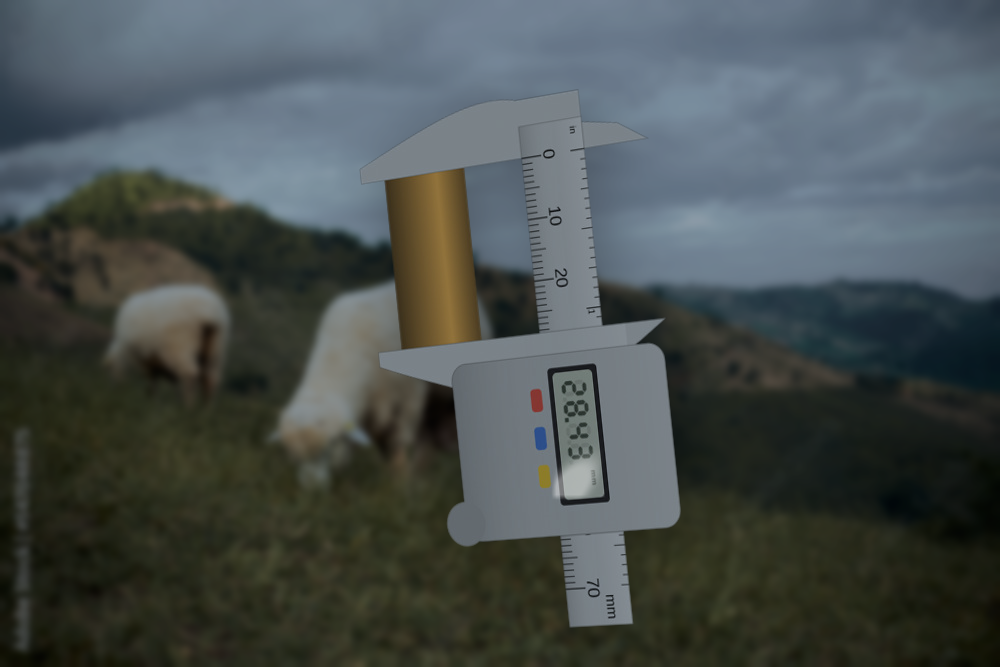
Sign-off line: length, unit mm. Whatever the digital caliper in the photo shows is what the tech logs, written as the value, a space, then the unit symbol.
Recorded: 28.43 mm
